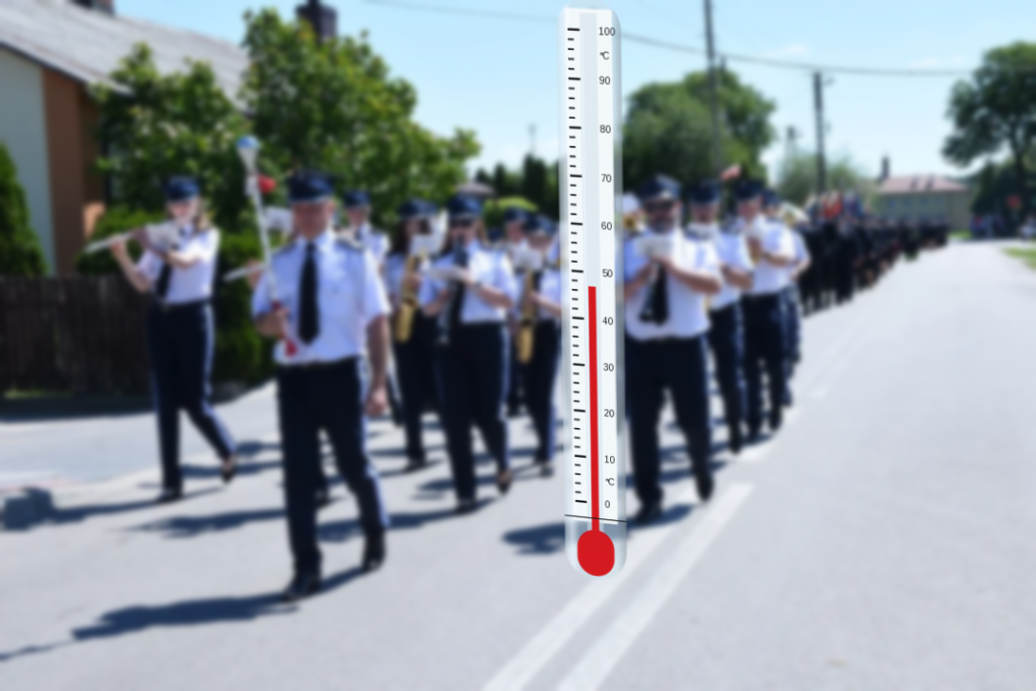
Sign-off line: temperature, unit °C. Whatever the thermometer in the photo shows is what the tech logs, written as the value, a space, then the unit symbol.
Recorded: 47 °C
